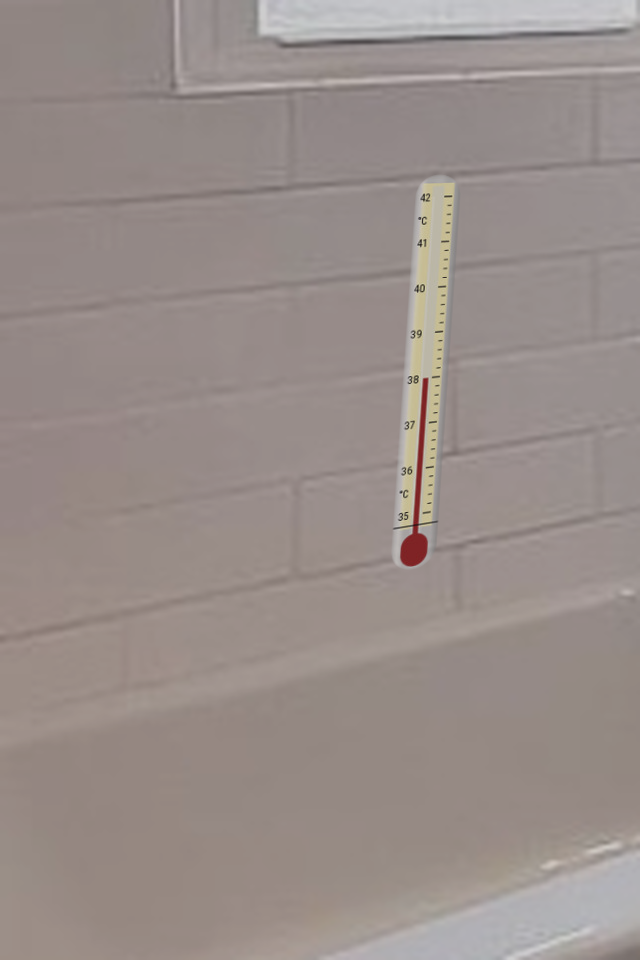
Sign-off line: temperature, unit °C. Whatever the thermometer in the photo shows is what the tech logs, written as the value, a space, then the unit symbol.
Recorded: 38 °C
